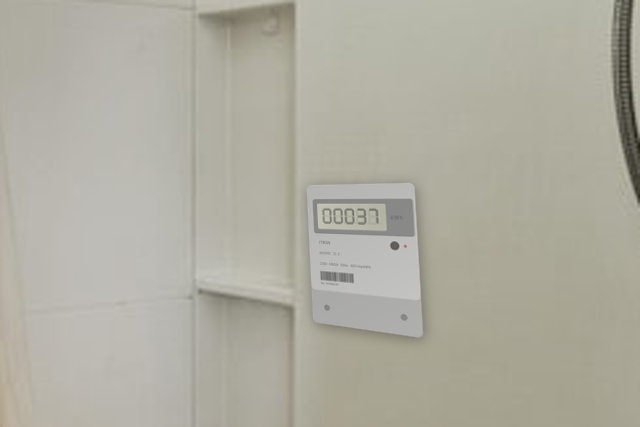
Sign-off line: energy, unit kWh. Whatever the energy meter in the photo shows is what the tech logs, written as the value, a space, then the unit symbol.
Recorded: 37 kWh
